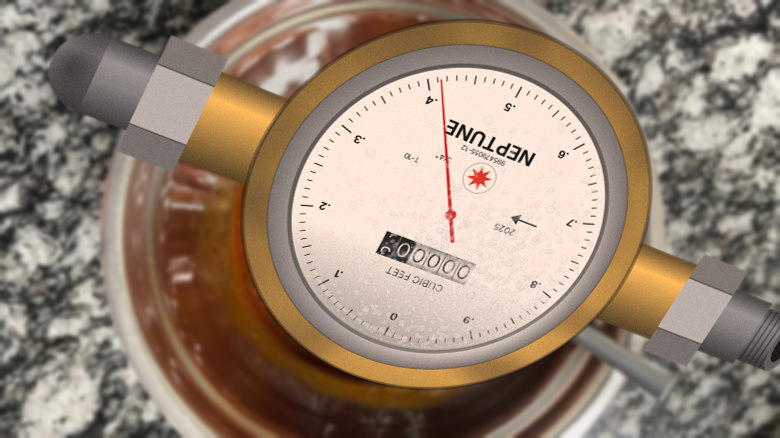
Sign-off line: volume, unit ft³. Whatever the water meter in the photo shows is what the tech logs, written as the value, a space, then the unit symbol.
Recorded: 3.41 ft³
